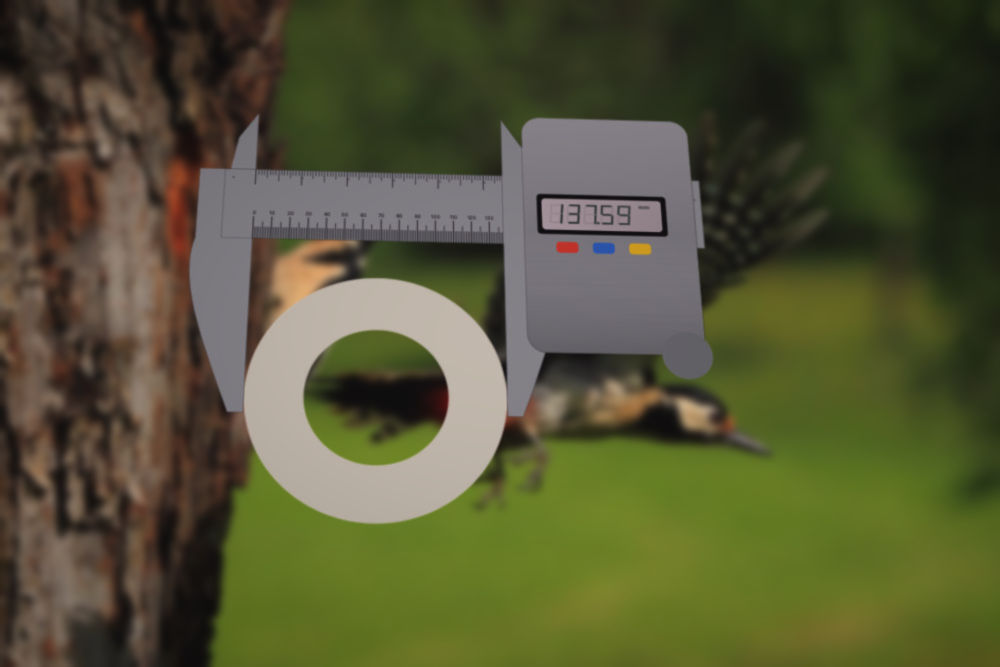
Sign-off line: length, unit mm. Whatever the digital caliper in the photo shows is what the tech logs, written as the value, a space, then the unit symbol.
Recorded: 137.59 mm
